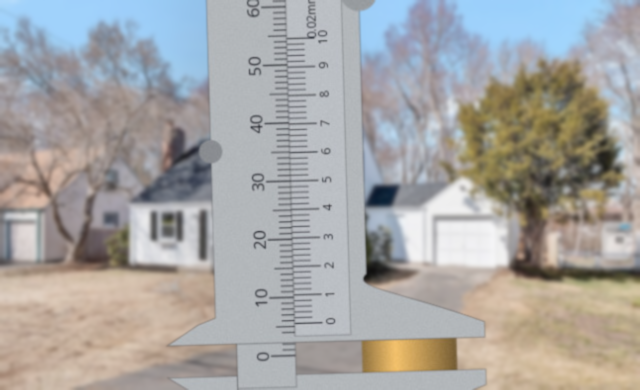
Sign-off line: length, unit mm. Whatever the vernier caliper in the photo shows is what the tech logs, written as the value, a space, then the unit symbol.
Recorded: 5.5 mm
